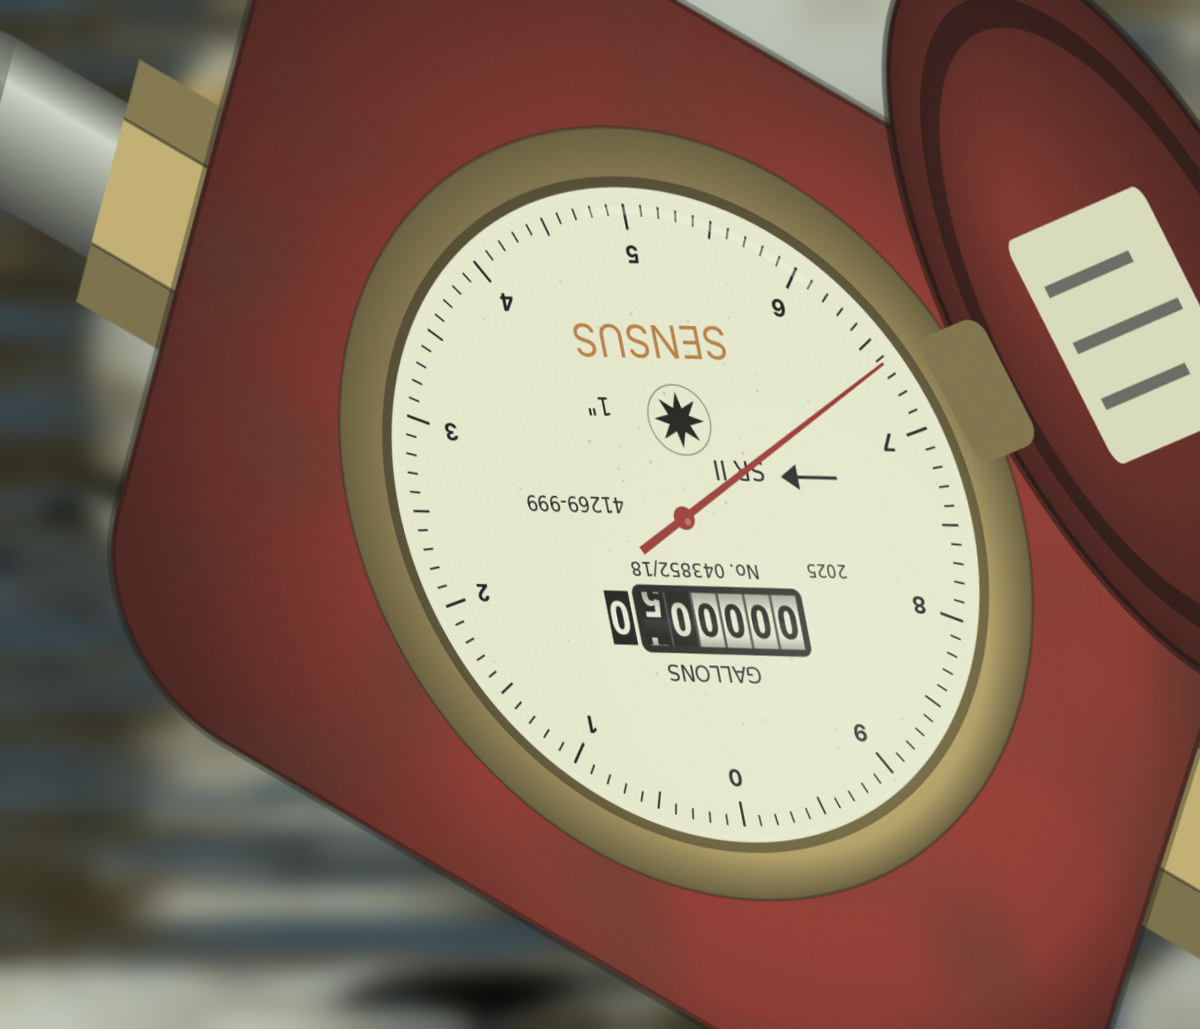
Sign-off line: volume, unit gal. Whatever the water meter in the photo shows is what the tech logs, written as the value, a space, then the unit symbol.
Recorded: 46.6 gal
